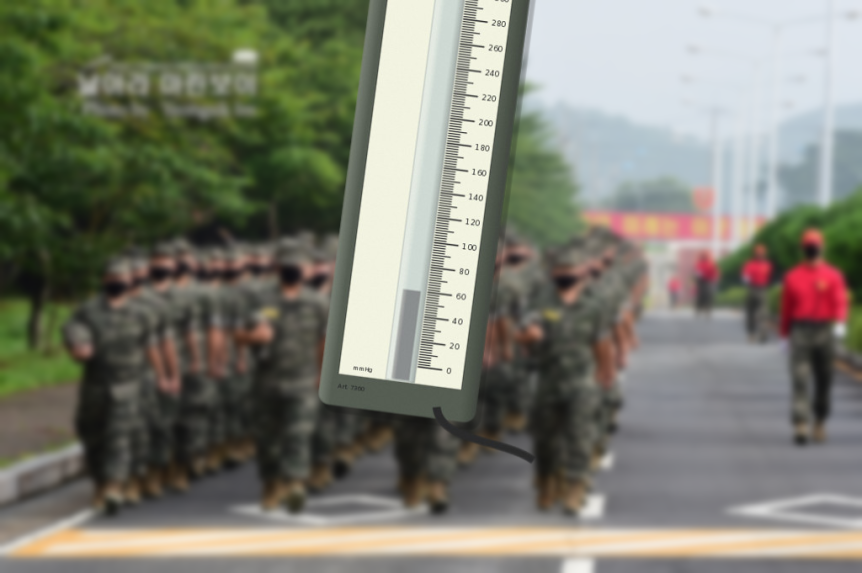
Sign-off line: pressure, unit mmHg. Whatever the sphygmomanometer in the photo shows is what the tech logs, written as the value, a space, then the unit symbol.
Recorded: 60 mmHg
